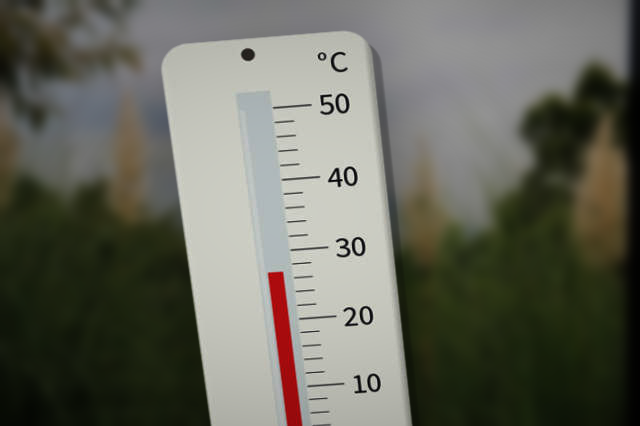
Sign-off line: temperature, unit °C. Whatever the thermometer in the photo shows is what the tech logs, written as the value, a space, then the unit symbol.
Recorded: 27 °C
